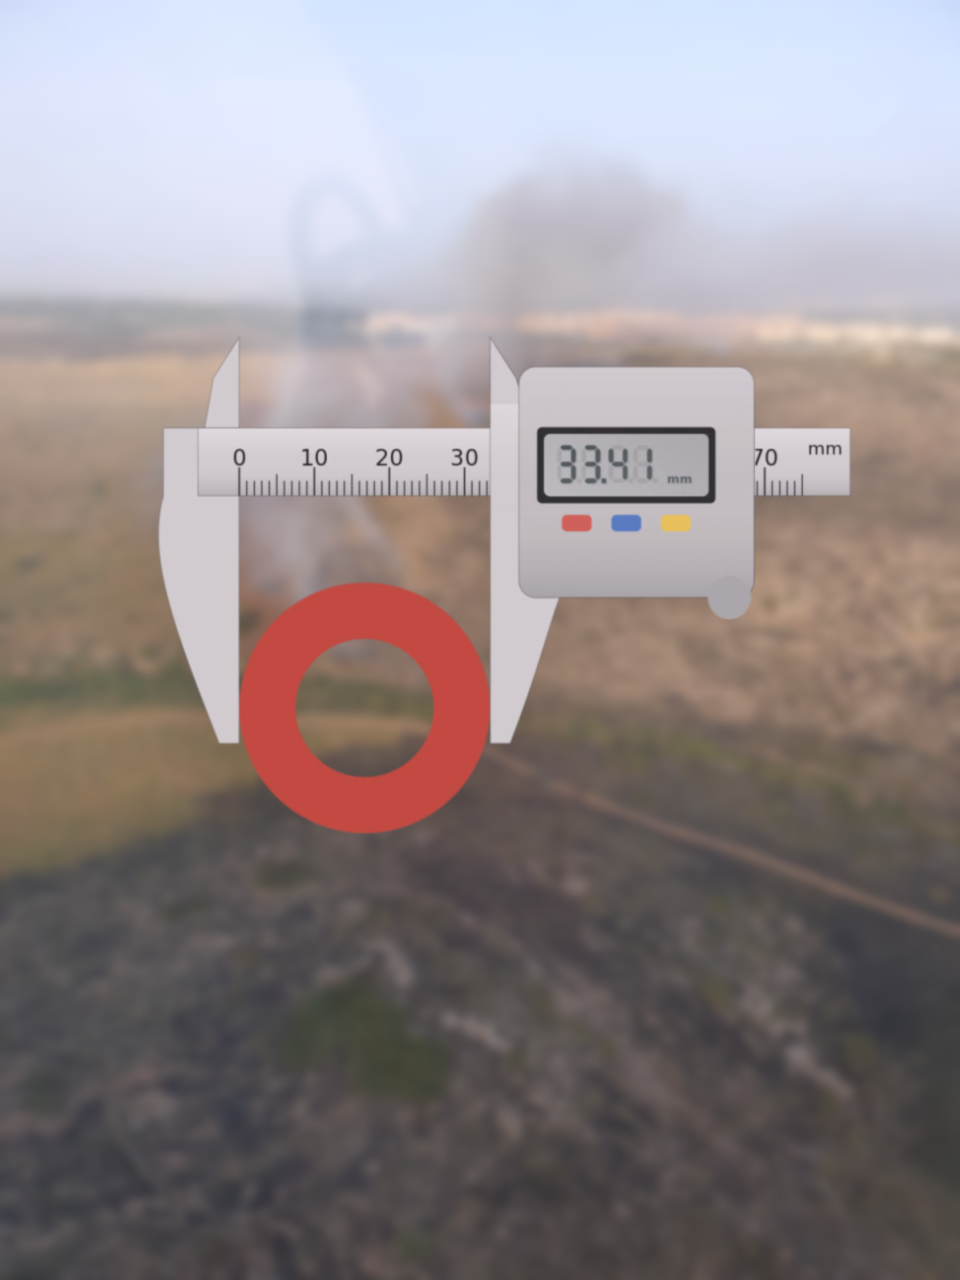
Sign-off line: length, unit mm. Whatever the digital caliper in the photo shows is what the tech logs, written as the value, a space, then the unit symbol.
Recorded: 33.41 mm
